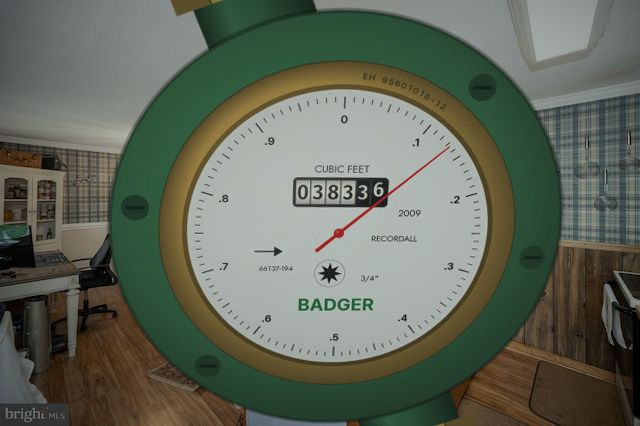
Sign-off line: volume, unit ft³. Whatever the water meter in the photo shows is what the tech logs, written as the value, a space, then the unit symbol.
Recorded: 38336.13 ft³
